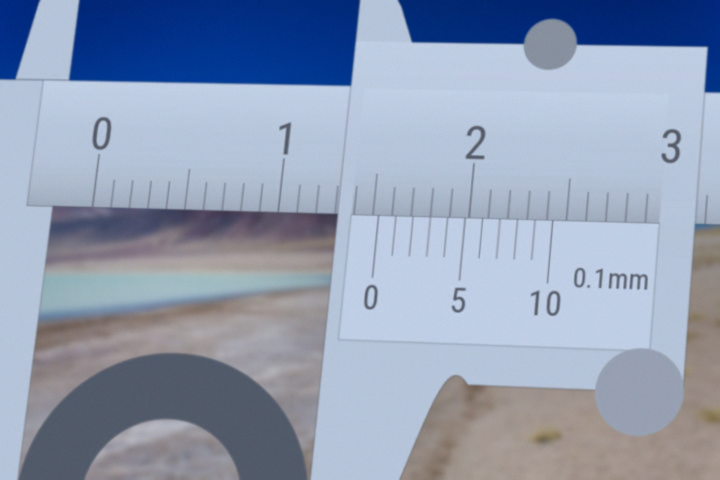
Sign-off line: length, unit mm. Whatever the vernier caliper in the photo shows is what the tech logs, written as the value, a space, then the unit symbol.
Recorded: 15.3 mm
